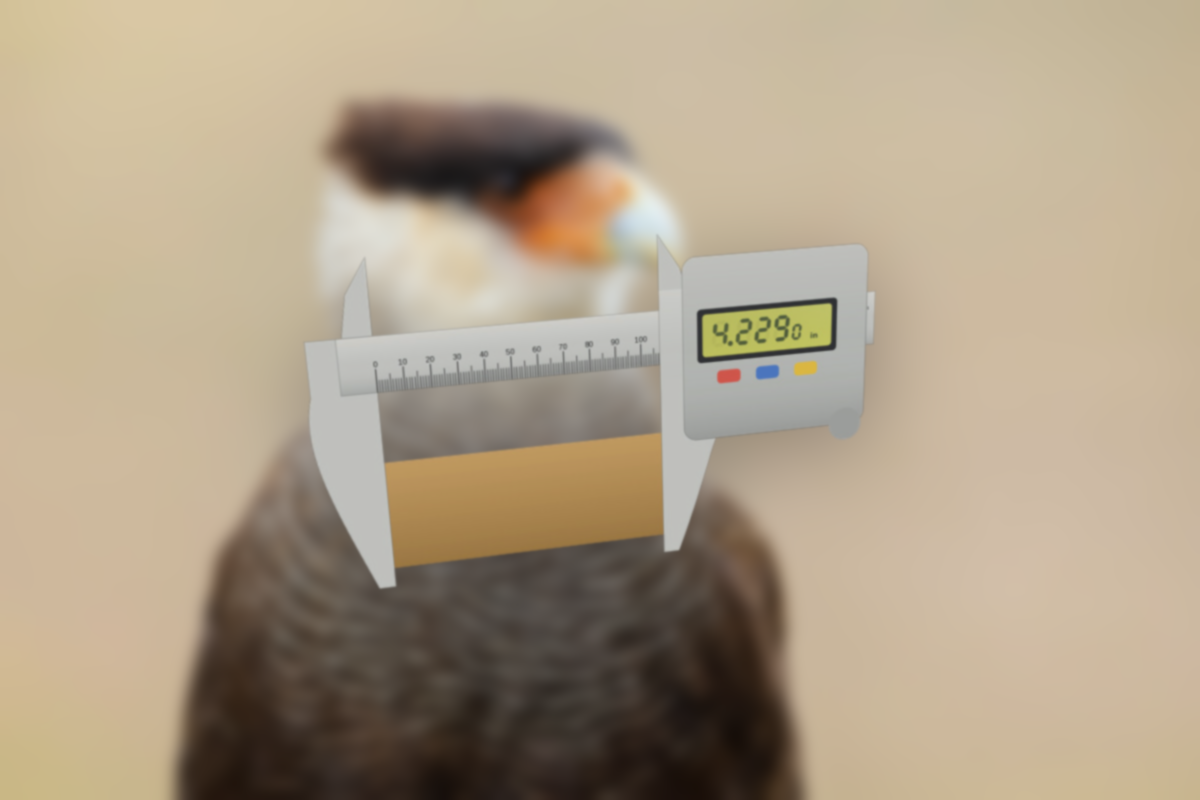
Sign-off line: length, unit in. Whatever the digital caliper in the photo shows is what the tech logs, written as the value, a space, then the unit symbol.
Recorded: 4.2290 in
